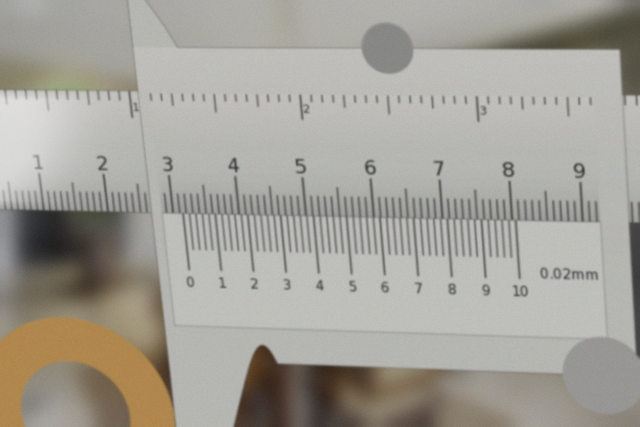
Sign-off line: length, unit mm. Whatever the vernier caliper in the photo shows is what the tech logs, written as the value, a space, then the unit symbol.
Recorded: 31.5 mm
